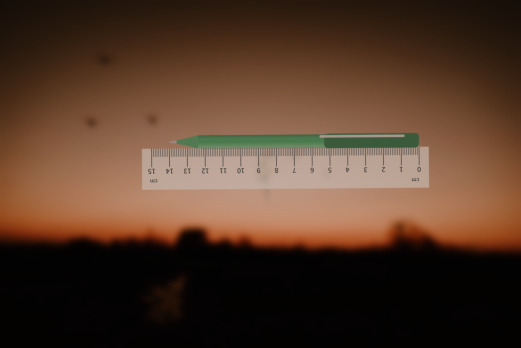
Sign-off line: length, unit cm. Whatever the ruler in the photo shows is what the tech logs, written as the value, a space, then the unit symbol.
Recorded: 14 cm
